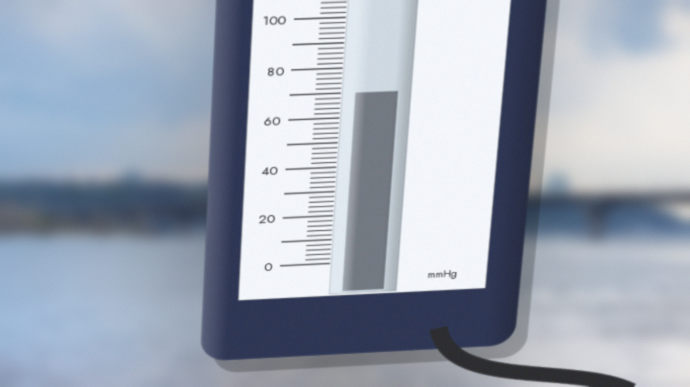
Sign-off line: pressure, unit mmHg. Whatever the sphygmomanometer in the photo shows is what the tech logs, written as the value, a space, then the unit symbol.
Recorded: 70 mmHg
